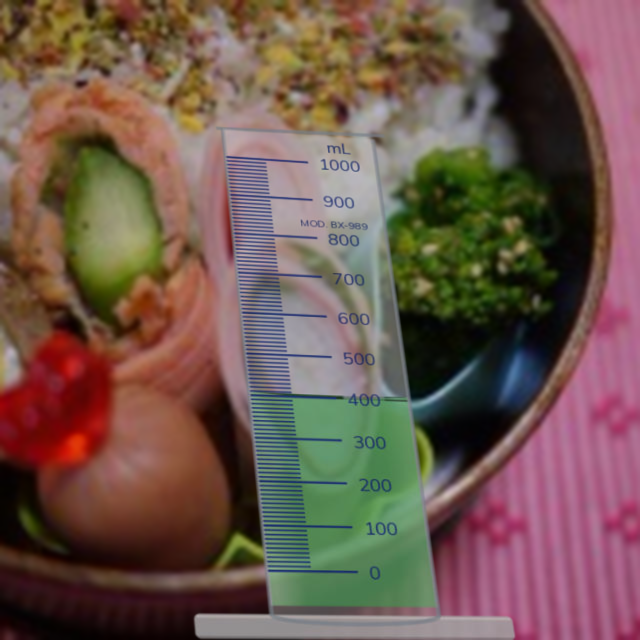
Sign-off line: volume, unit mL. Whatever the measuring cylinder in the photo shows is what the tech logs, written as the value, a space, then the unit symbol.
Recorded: 400 mL
